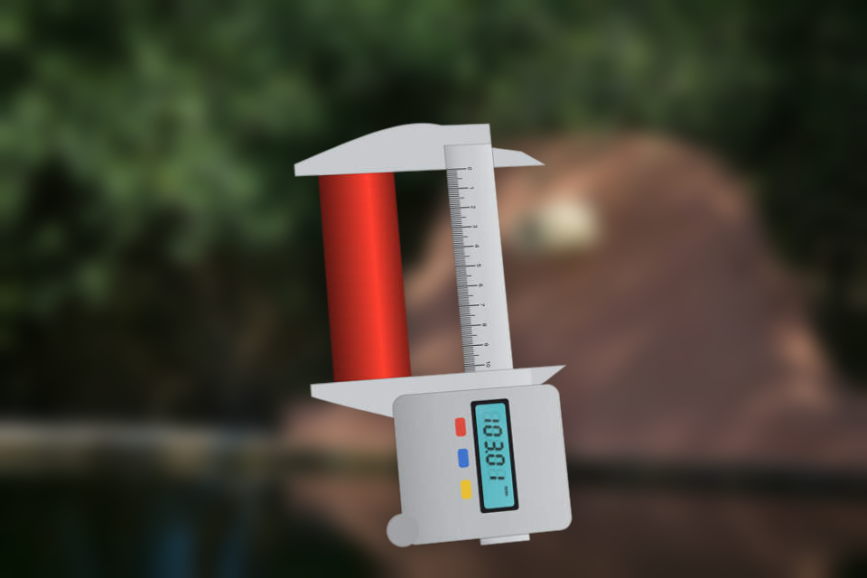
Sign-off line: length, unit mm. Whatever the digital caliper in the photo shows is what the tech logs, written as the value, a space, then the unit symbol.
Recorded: 103.01 mm
